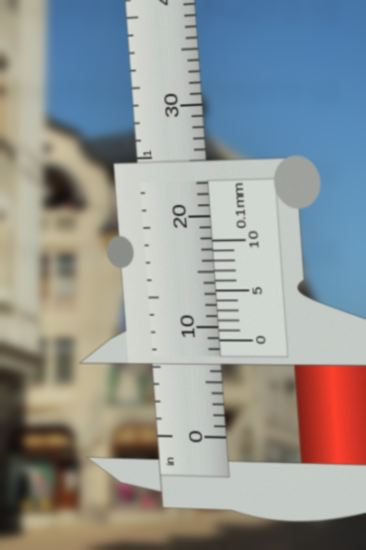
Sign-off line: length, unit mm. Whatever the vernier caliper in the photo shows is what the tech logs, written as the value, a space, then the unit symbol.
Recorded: 8.8 mm
